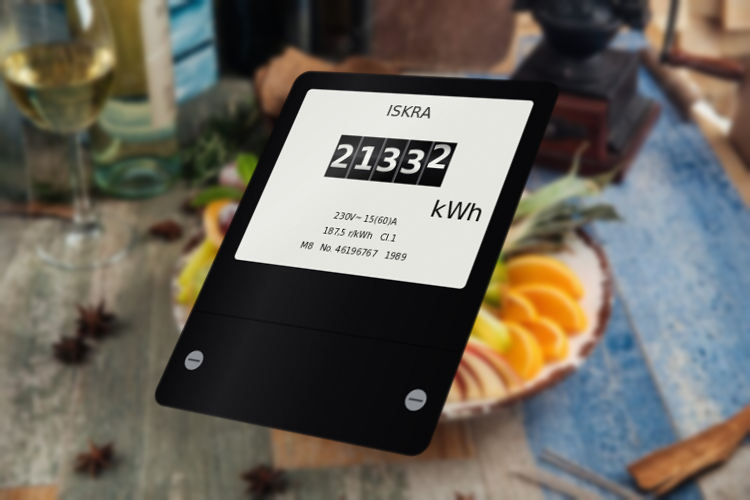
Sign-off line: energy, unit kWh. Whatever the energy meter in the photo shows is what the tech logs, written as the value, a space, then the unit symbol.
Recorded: 21332 kWh
